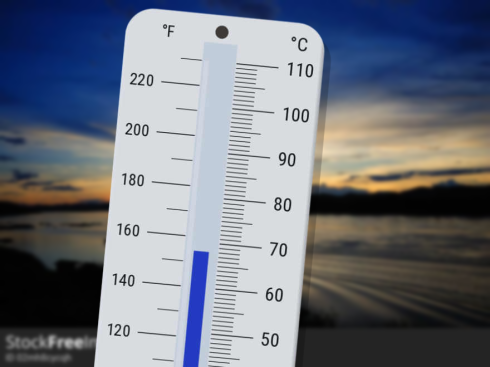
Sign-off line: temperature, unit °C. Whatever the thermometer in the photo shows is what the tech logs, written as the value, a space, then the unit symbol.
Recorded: 68 °C
